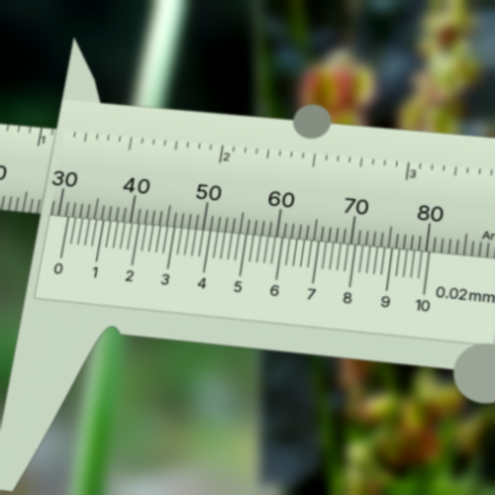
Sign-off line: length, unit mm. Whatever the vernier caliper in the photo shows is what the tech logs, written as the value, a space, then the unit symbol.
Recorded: 31.4 mm
